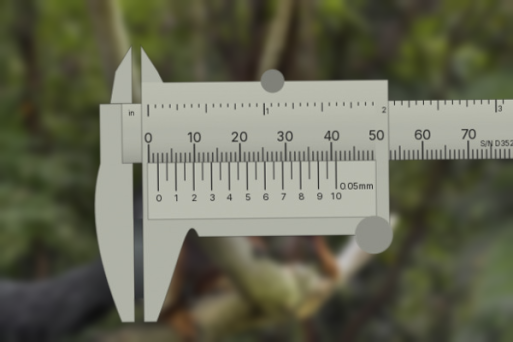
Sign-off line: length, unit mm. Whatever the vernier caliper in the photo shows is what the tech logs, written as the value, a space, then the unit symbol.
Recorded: 2.0 mm
